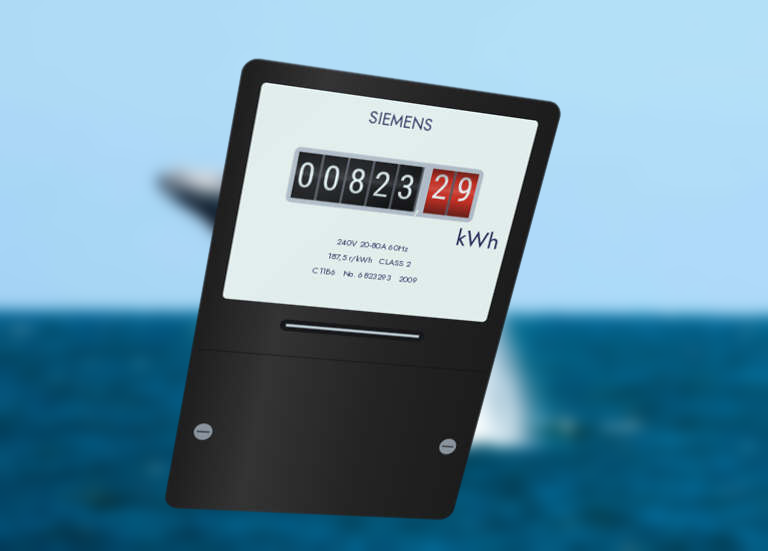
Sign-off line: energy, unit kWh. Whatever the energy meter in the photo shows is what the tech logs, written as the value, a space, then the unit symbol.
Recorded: 823.29 kWh
